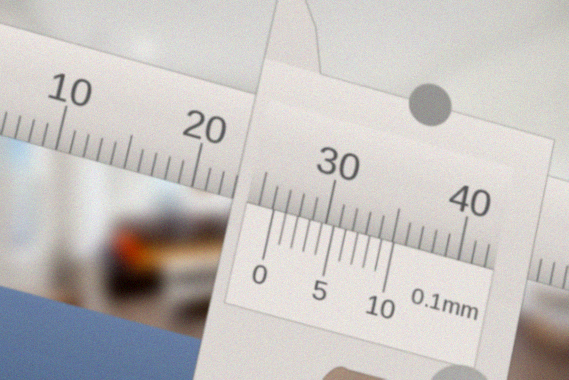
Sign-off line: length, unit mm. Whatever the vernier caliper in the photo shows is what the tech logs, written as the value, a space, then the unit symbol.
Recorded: 26.1 mm
